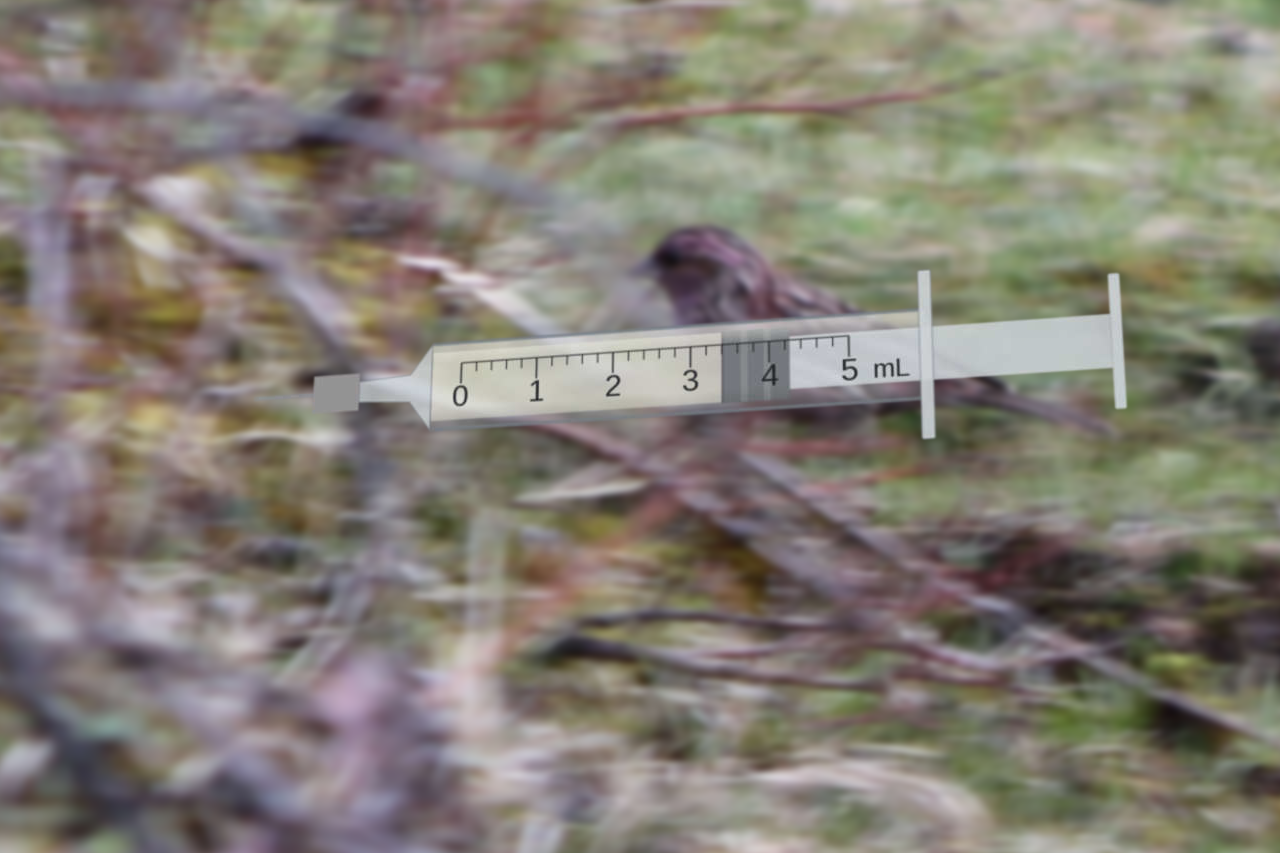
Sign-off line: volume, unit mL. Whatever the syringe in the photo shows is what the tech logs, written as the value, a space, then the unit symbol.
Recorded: 3.4 mL
